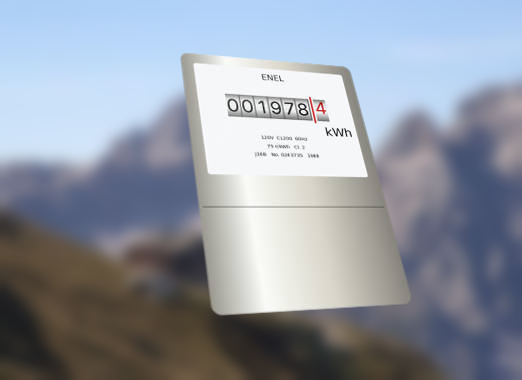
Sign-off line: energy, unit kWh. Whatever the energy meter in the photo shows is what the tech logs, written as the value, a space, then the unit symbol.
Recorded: 1978.4 kWh
